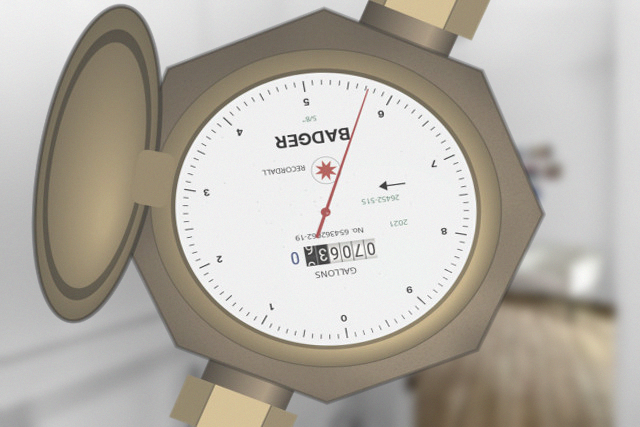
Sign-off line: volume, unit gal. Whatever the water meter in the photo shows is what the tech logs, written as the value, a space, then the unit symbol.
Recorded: 706355.7 gal
